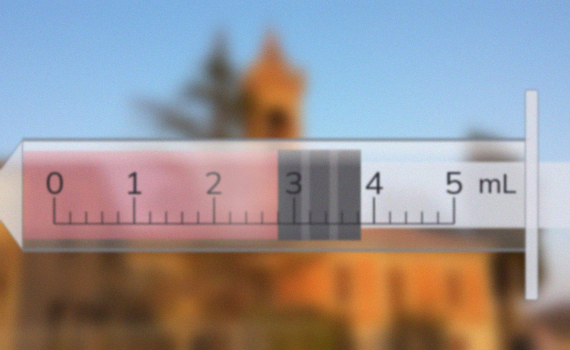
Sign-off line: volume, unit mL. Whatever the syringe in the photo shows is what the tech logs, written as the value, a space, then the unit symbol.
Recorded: 2.8 mL
